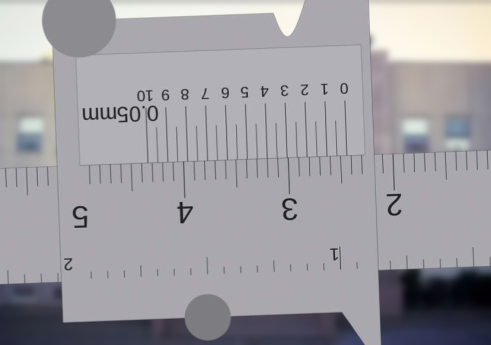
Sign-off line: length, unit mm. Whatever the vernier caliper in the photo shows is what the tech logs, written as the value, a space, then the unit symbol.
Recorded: 24.4 mm
